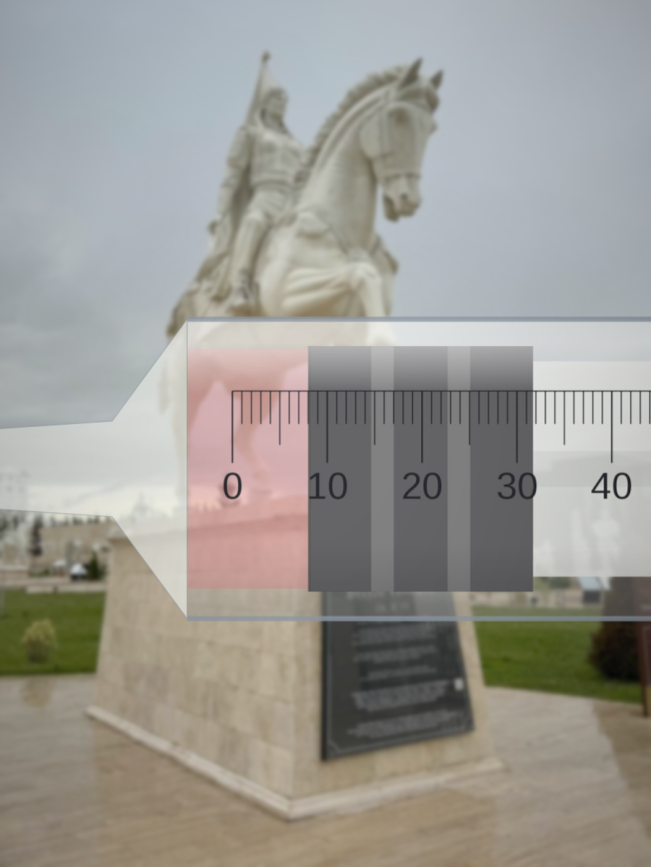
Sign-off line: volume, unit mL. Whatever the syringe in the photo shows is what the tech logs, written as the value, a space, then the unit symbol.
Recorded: 8 mL
